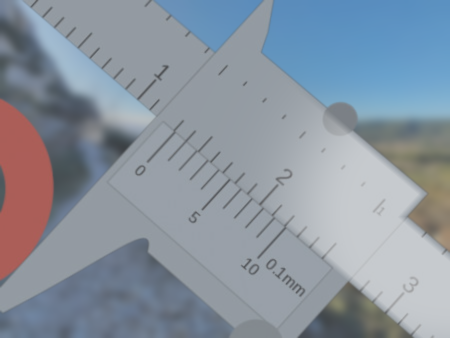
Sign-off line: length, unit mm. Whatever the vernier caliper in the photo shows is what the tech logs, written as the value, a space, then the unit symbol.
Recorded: 13.1 mm
